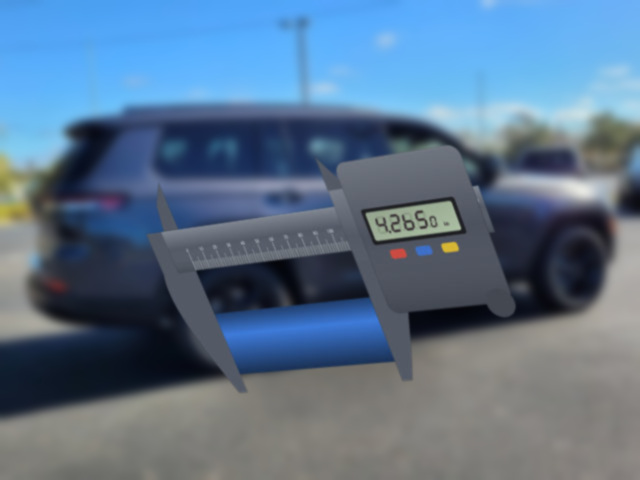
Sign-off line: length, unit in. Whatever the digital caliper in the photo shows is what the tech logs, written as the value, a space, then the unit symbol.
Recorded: 4.2650 in
